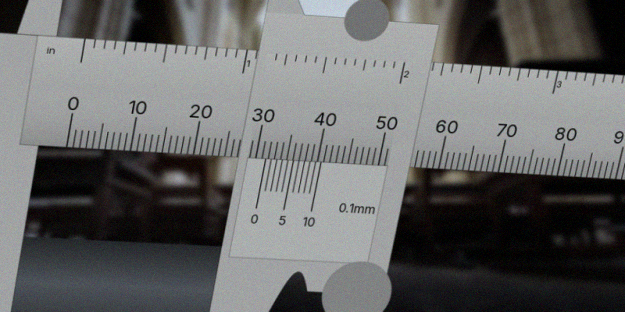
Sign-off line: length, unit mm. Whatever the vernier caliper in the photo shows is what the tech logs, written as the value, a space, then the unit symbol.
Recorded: 31.6 mm
